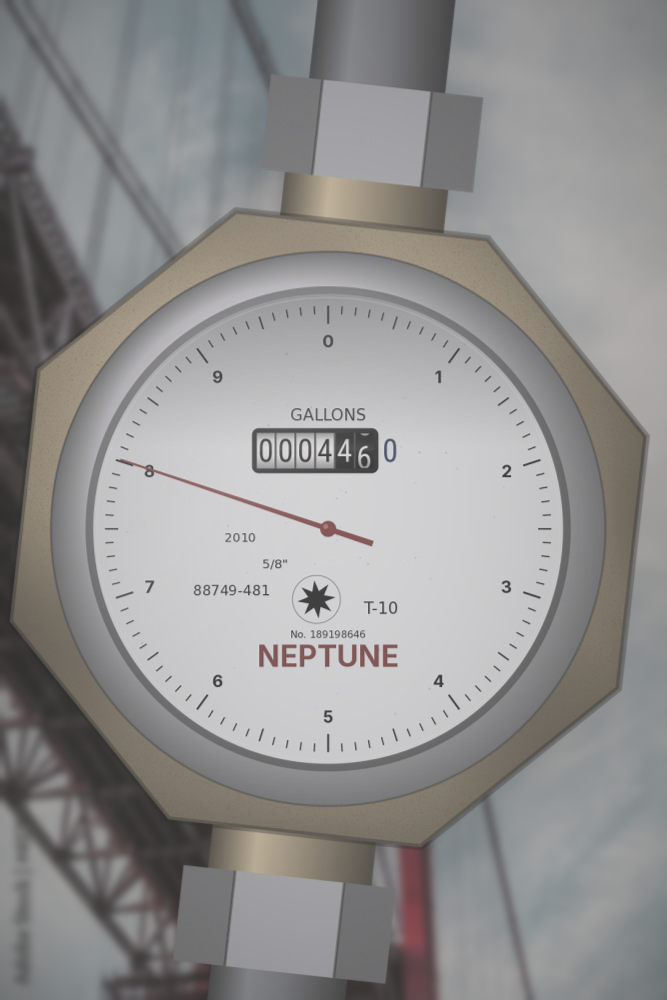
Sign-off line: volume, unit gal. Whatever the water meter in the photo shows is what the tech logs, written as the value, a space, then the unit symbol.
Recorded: 4458.0 gal
